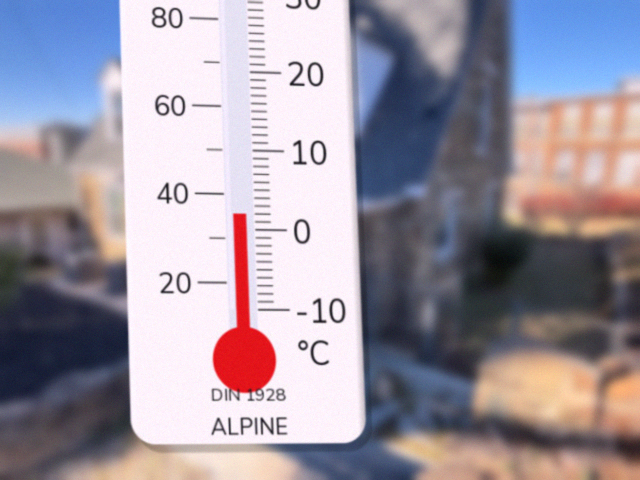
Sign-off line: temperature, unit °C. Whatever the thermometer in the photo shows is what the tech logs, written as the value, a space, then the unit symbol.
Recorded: 2 °C
